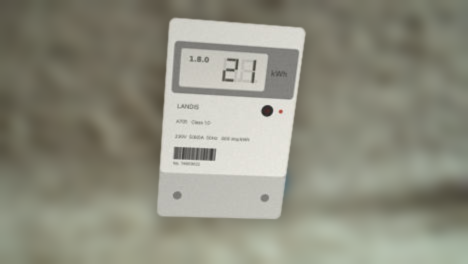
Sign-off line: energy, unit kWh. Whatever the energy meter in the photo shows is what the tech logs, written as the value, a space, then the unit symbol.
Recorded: 21 kWh
